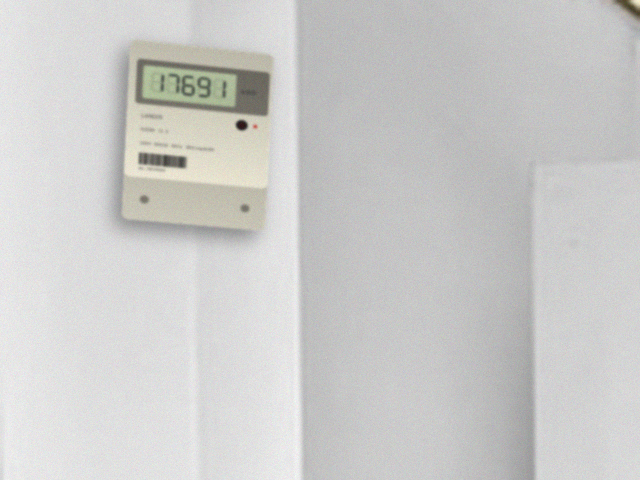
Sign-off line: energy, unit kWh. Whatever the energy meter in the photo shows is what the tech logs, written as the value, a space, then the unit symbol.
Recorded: 17691 kWh
